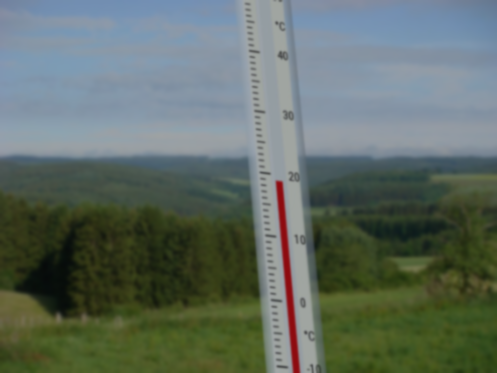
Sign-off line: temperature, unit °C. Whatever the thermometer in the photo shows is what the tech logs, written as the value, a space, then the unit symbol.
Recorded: 19 °C
